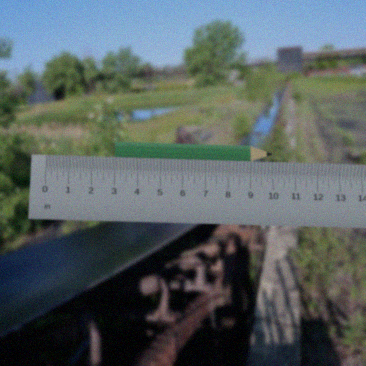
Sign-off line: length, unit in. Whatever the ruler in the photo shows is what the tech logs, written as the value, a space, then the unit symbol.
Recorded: 7 in
